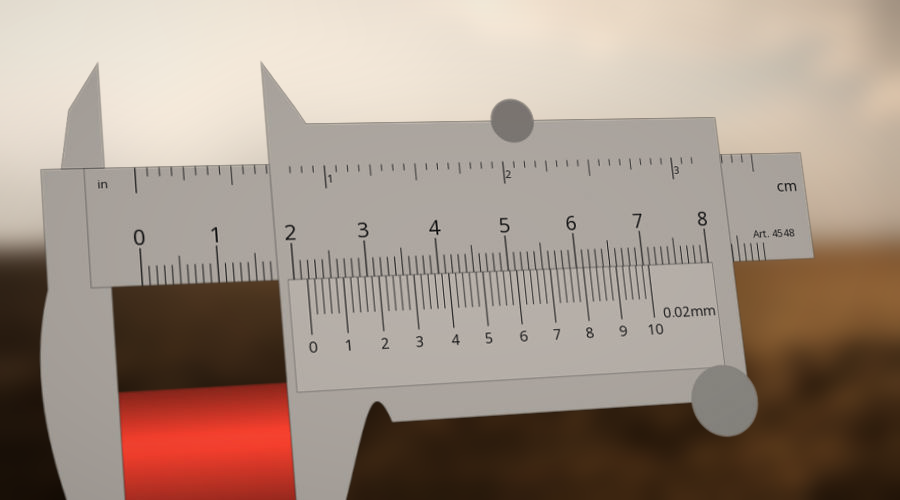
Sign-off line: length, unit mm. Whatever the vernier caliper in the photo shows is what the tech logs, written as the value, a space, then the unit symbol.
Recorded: 21.8 mm
